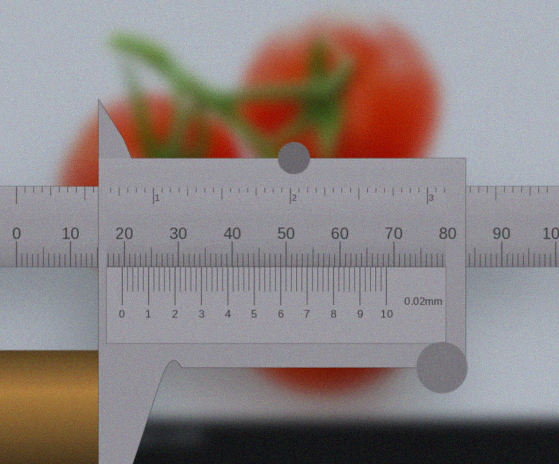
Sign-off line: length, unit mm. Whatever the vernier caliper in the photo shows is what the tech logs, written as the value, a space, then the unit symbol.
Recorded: 19.6 mm
